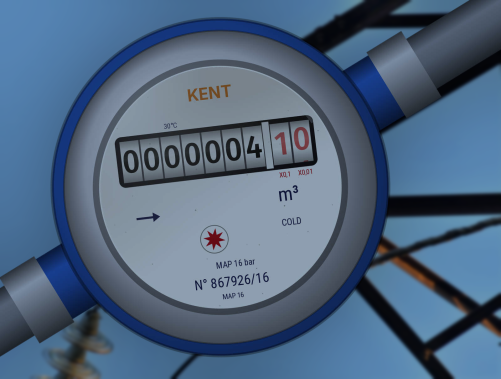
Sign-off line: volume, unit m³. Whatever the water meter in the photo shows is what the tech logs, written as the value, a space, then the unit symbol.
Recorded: 4.10 m³
